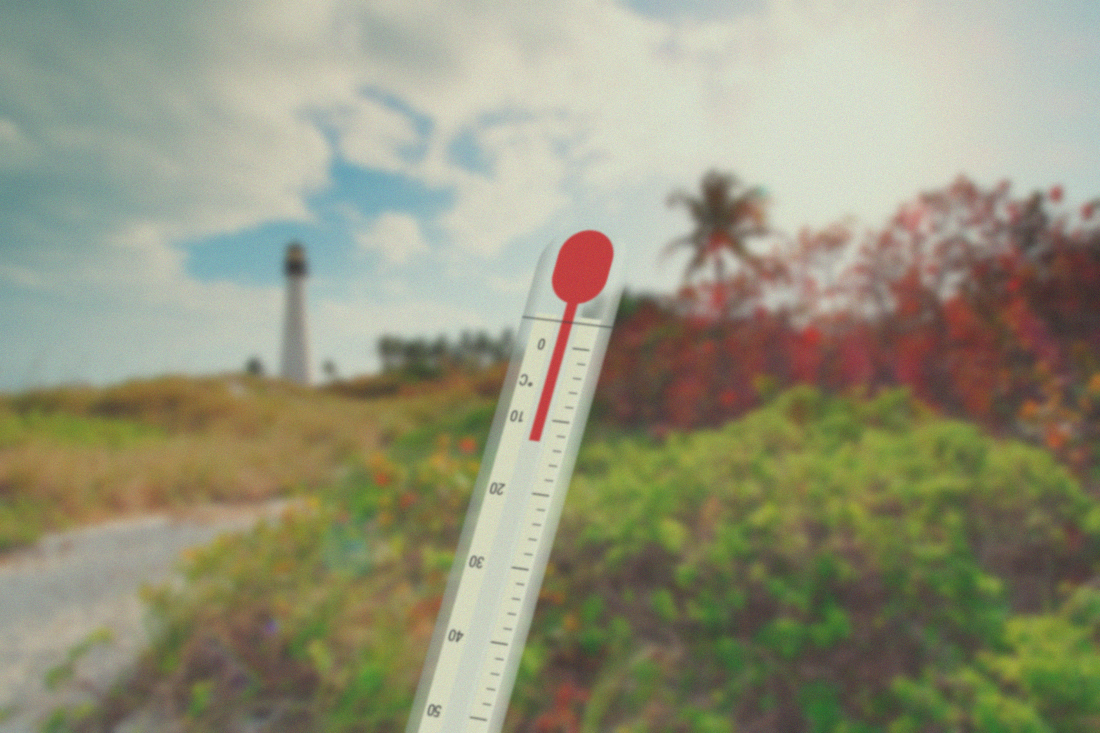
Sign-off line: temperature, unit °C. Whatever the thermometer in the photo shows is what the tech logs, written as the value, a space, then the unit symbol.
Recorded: 13 °C
